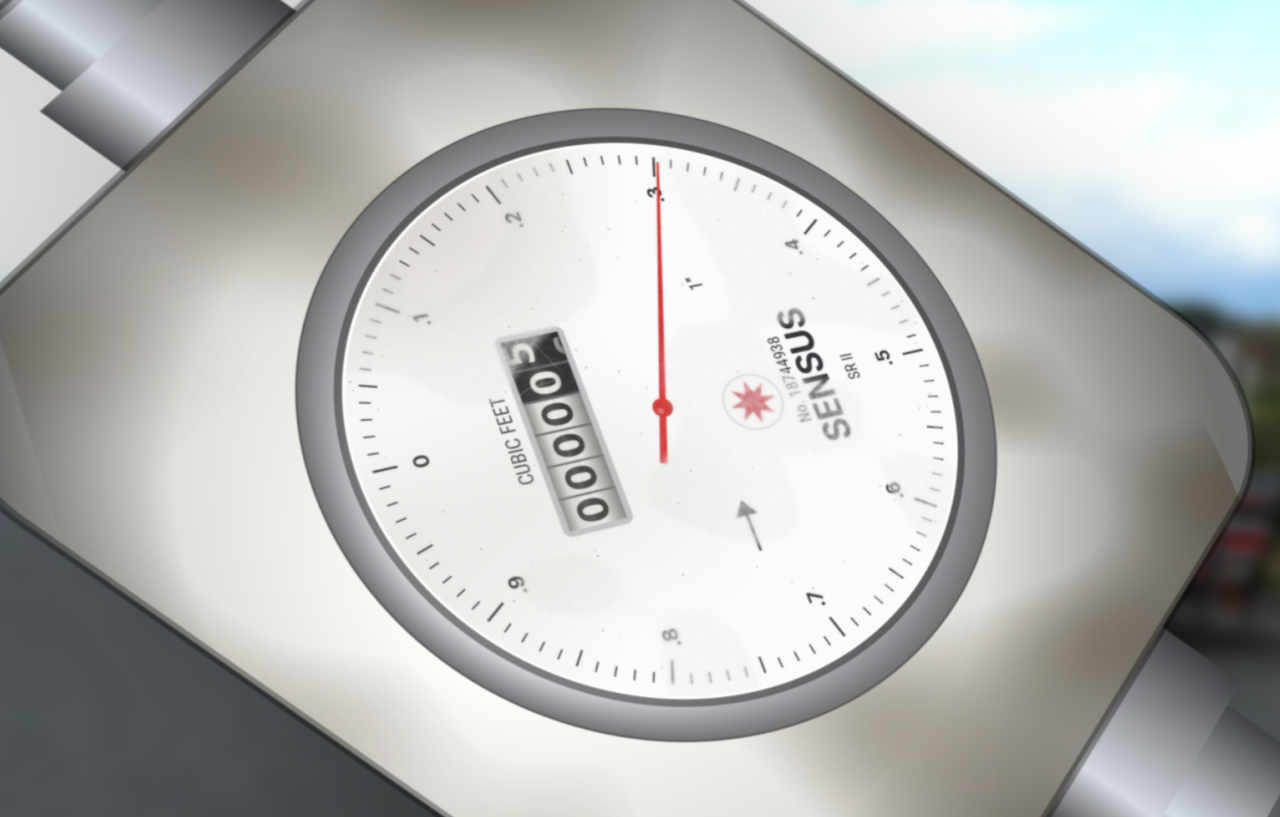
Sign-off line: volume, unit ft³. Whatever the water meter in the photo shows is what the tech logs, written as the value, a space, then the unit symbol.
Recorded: 5.30 ft³
